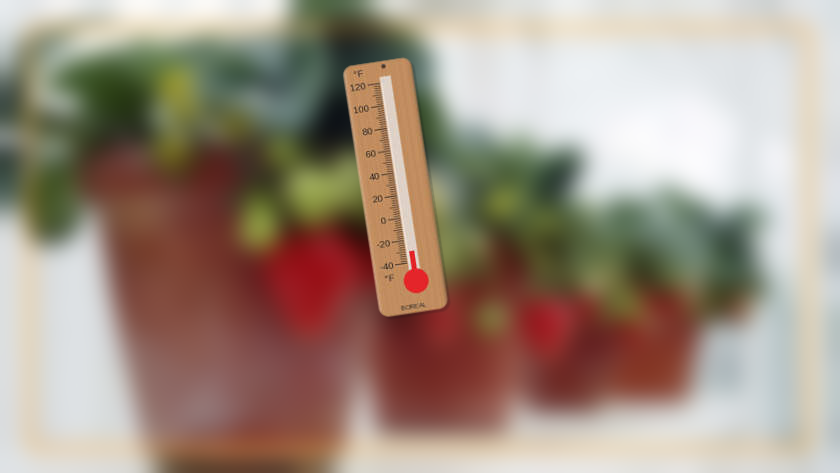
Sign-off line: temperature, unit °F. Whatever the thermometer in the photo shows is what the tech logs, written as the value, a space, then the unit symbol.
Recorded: -30 °F
